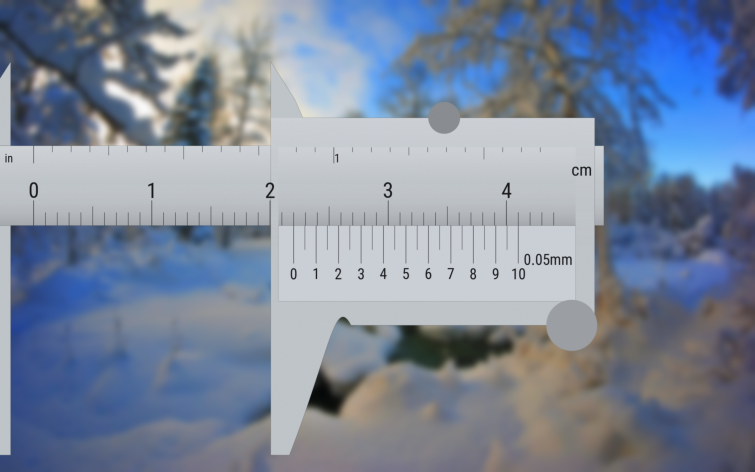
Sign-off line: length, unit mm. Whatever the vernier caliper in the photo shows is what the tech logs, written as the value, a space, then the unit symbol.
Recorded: 22.0 mm
